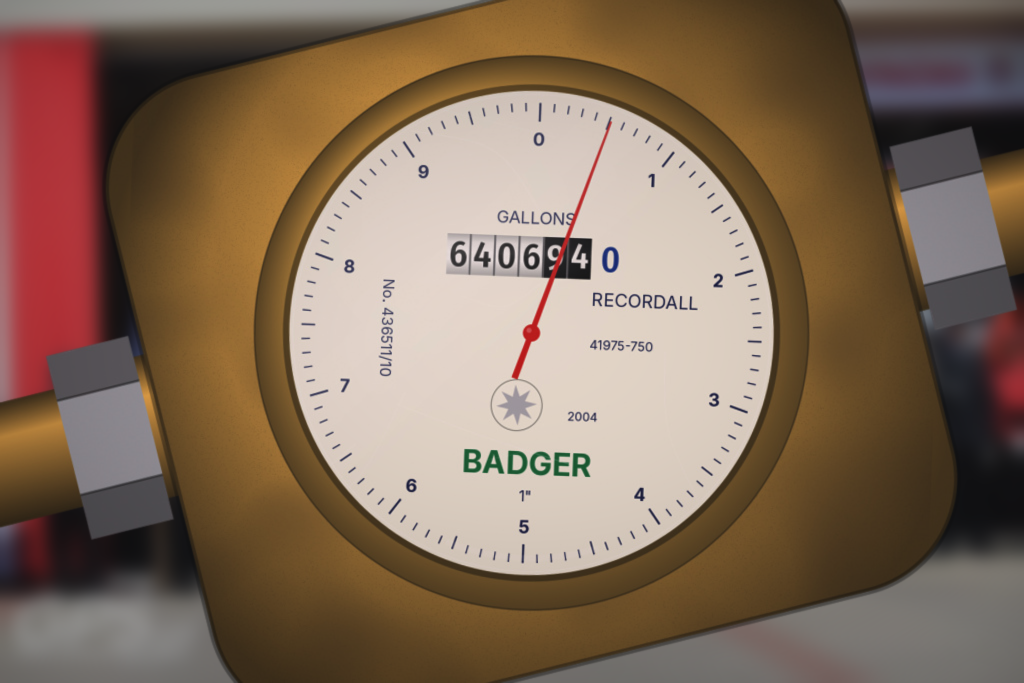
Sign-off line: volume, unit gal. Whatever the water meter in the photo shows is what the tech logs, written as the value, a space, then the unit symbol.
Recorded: 6406940.5 gal
